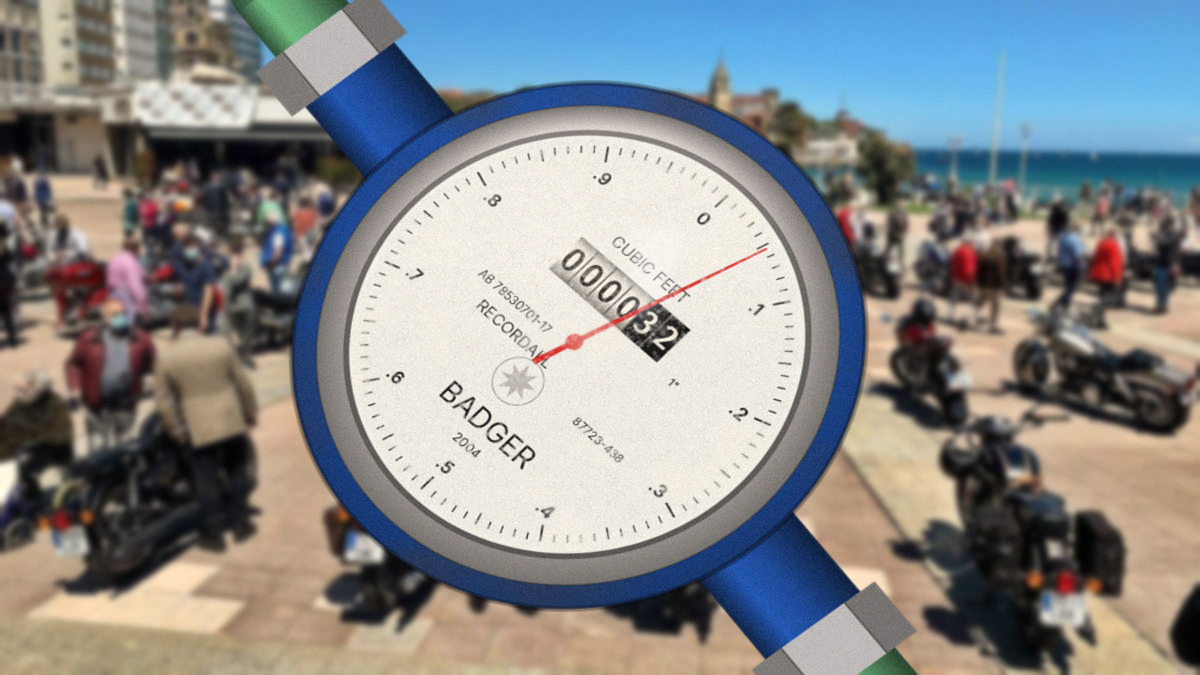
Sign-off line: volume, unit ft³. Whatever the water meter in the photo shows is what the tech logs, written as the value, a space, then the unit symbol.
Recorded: 32.05 ft³
